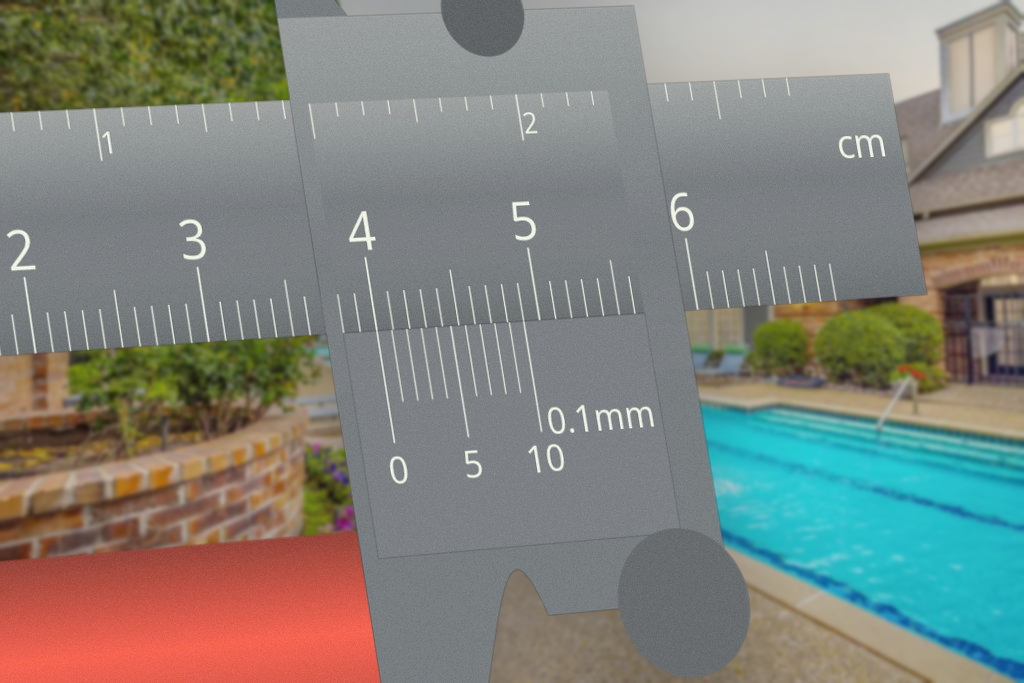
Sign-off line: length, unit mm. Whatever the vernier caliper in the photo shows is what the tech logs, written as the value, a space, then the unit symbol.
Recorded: 40.0 mm
